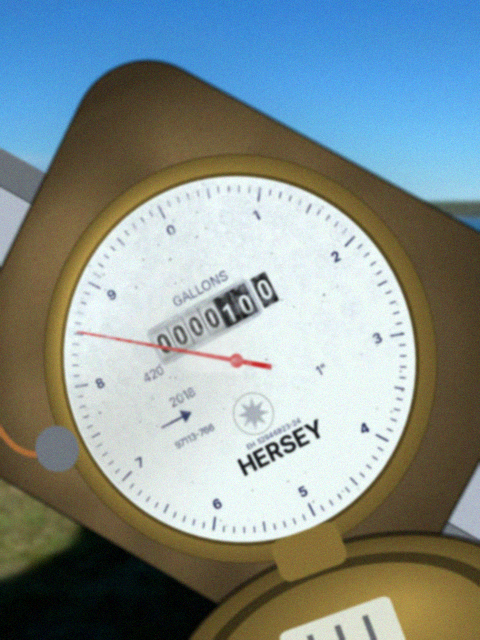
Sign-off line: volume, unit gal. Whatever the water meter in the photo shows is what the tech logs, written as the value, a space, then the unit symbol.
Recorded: 98.5 gal
